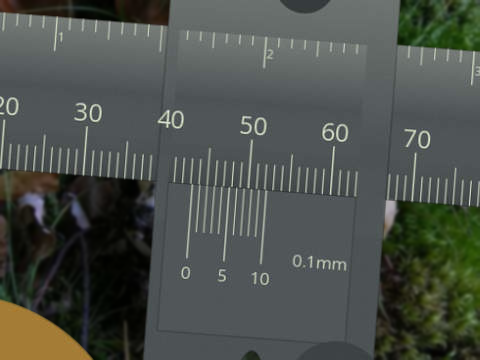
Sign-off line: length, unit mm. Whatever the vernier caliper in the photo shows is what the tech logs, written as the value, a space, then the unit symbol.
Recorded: 43.2 mm
